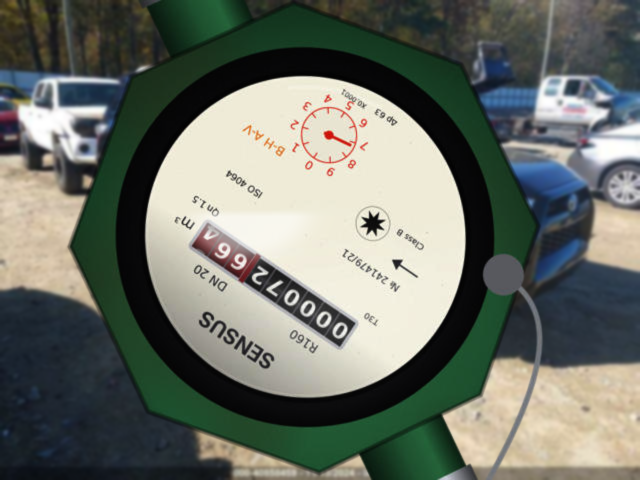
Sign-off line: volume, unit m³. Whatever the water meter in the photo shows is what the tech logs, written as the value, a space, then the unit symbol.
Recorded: 72.6637 m³
